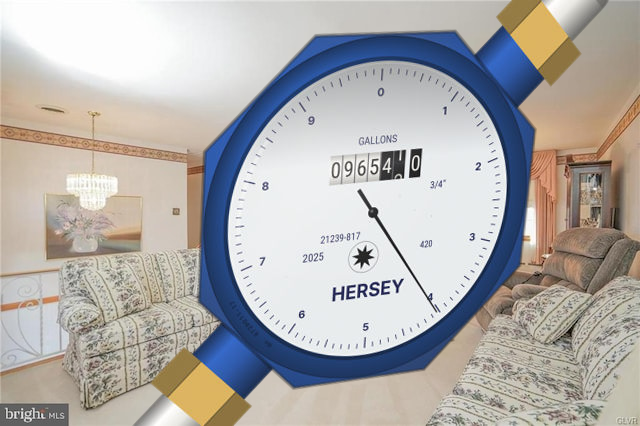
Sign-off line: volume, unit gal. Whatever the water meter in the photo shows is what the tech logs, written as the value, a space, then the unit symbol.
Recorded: 965414.0 gal
